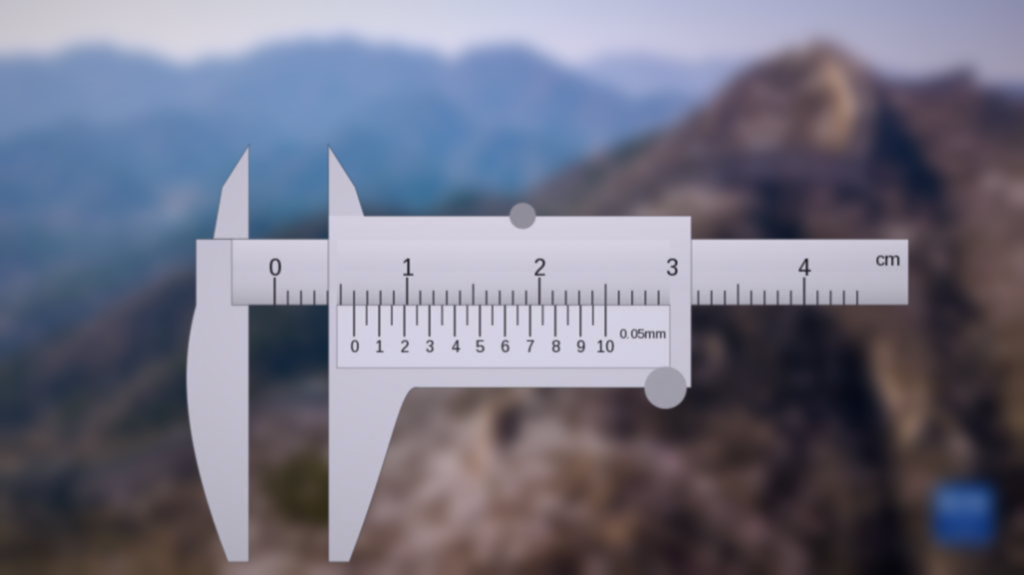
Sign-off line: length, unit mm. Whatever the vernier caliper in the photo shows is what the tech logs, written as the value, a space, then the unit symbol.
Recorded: 6.0 mm
